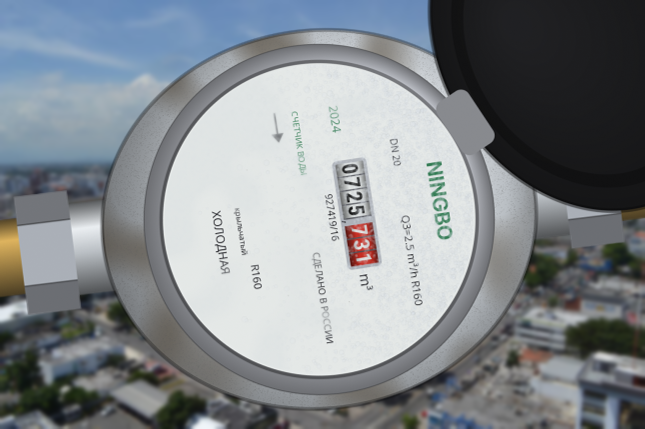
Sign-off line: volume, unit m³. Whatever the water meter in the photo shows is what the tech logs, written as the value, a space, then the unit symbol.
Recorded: 725.731 m³
